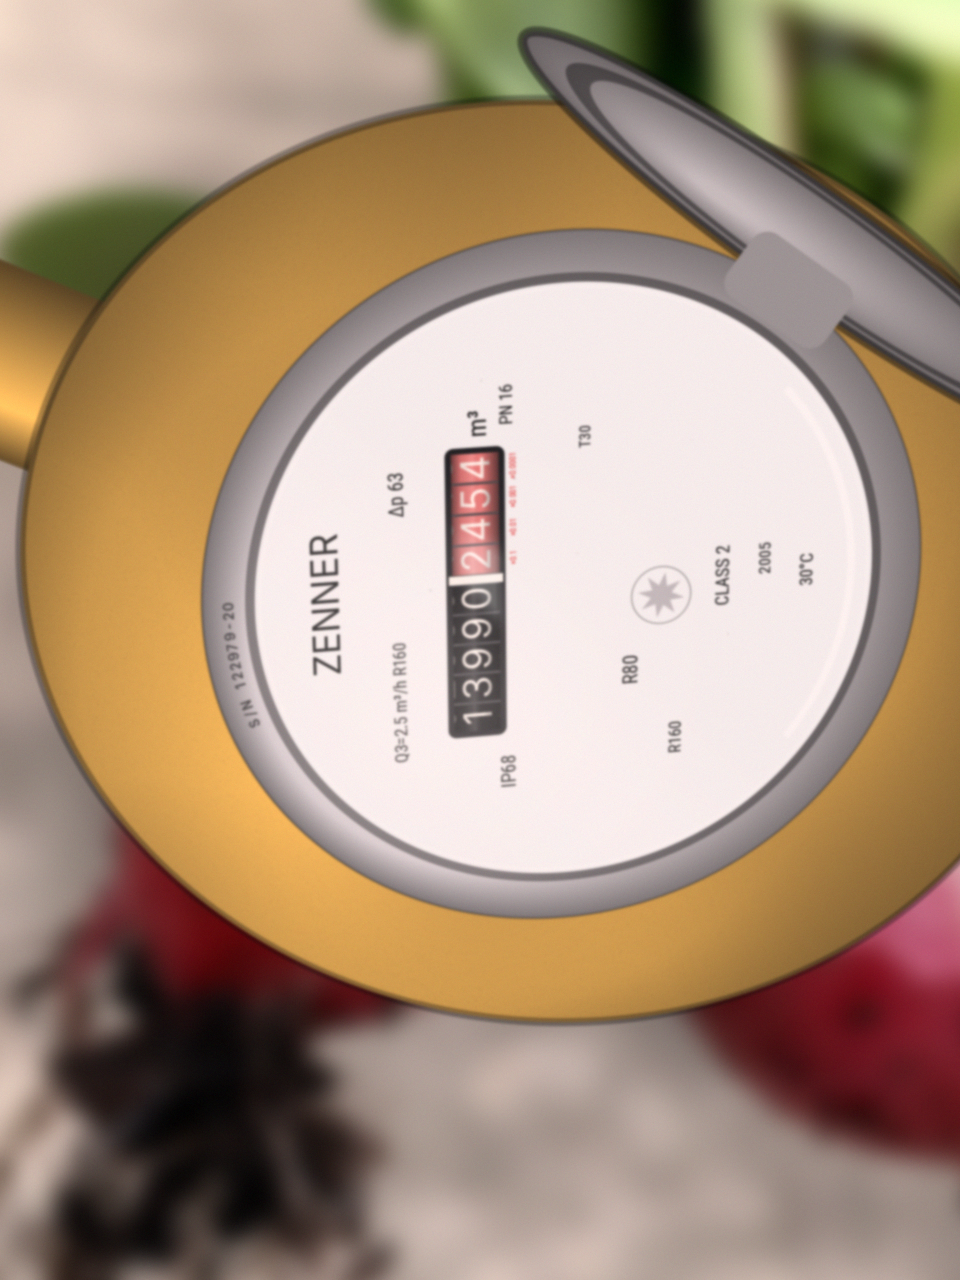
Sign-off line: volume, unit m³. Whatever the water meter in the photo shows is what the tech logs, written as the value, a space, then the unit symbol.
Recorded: 13990.2454 m³
